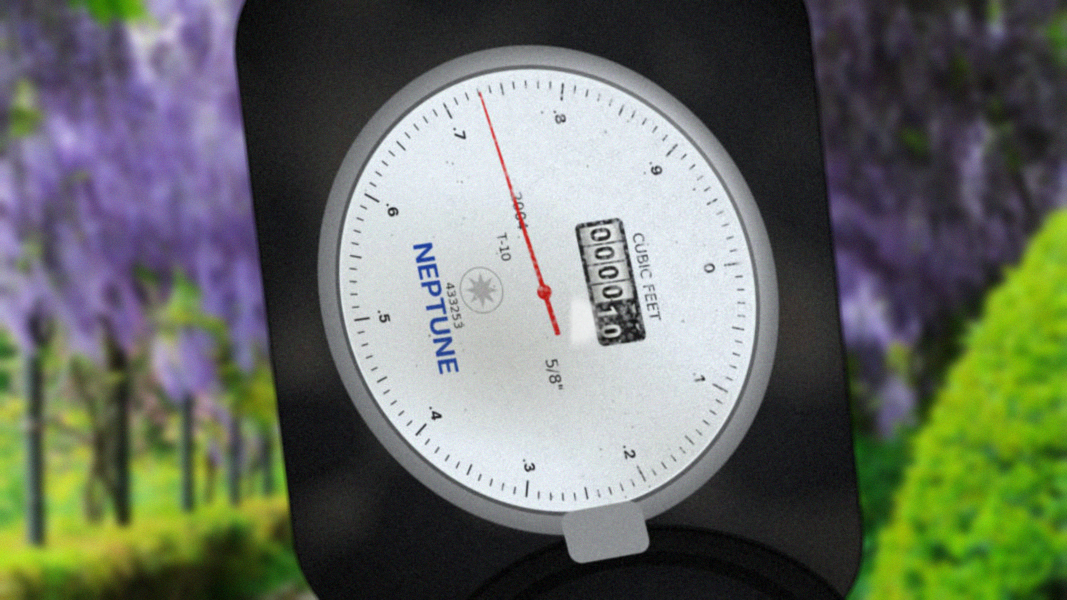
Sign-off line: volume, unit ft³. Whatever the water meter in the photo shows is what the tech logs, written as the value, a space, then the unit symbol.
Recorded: 9.73 ft³
